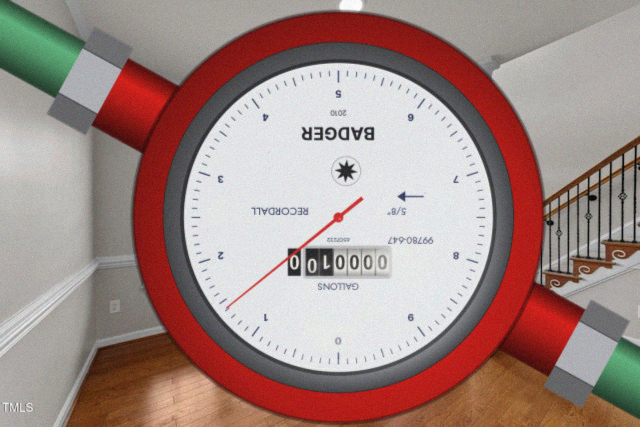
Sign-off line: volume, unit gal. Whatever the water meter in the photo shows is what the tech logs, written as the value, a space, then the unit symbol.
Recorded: 101.4 gal
